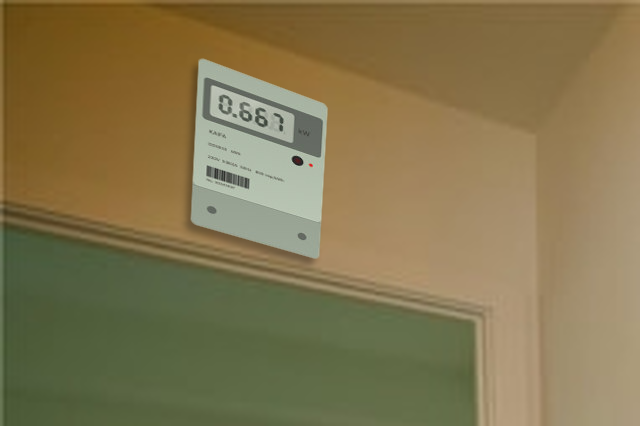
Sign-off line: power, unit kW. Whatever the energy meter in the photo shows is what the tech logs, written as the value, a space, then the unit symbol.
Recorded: 0.667 kW
